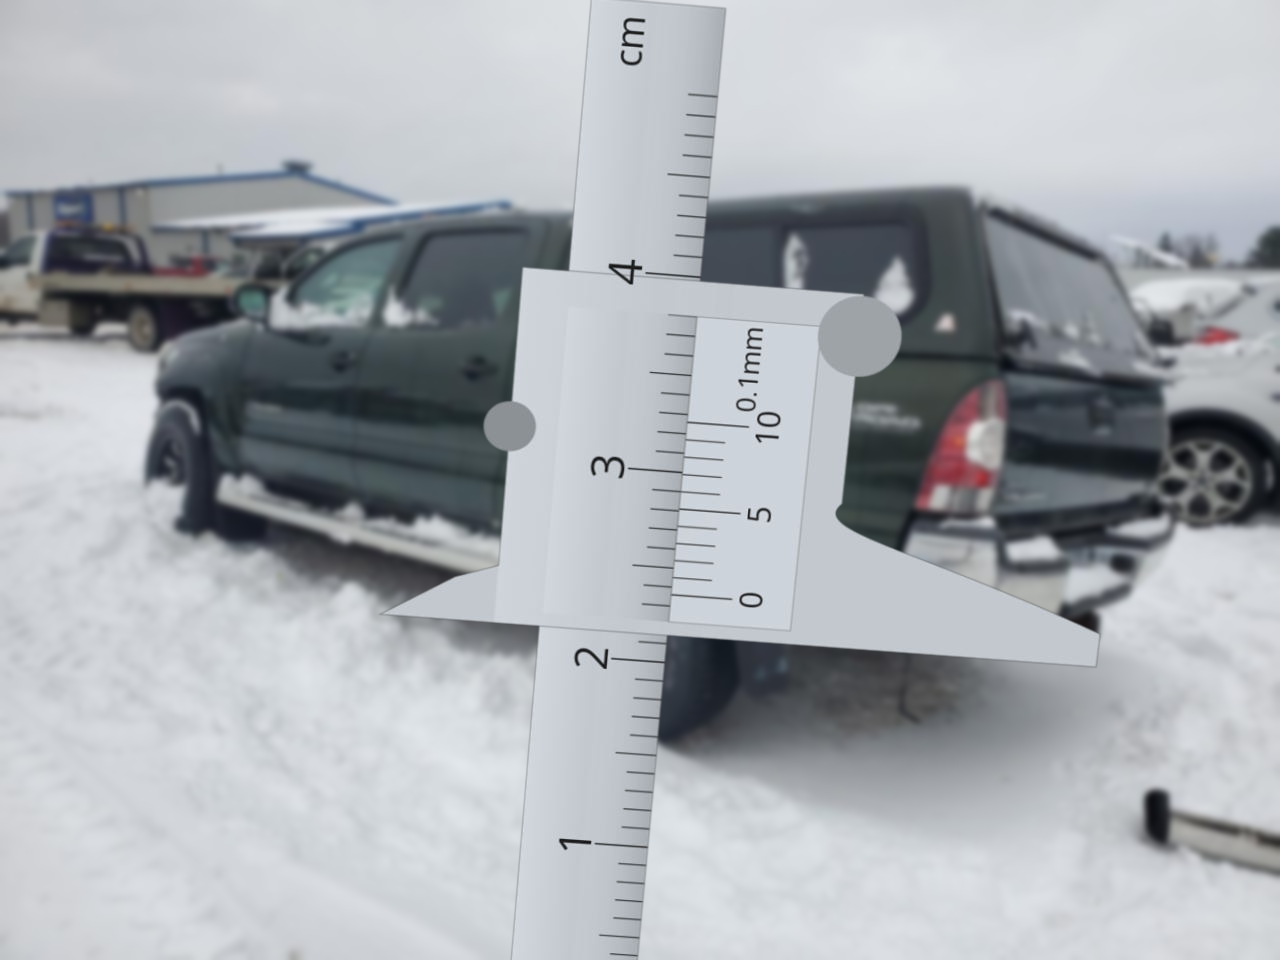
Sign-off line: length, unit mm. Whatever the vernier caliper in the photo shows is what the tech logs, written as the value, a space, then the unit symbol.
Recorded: 23.6 mm
